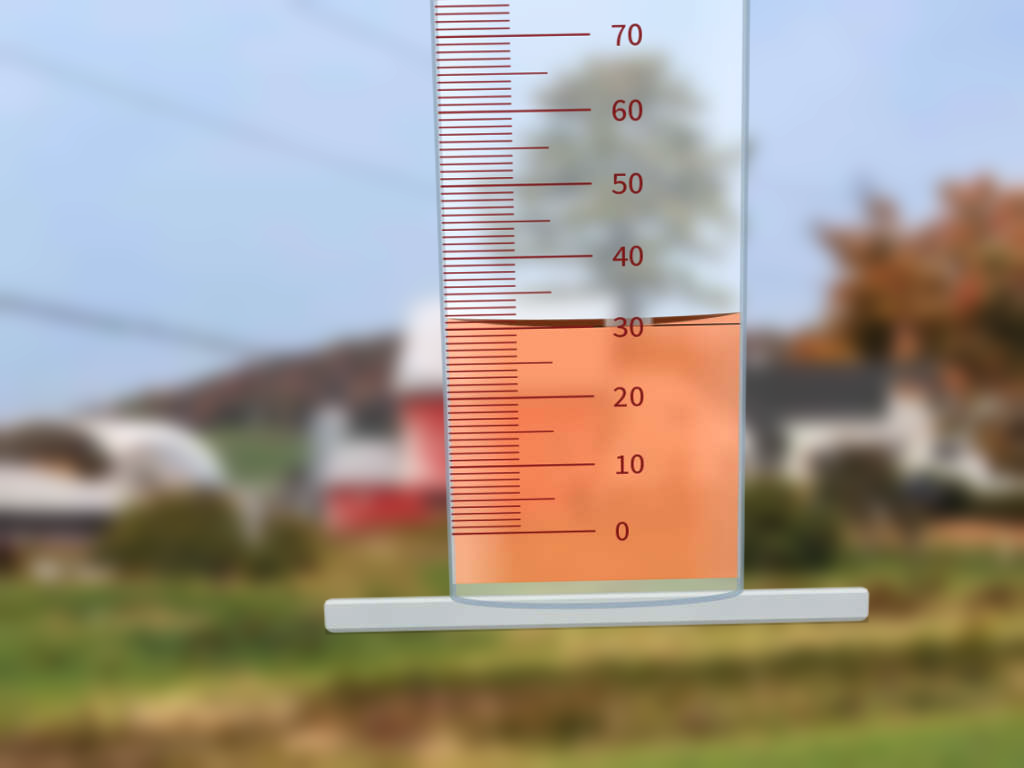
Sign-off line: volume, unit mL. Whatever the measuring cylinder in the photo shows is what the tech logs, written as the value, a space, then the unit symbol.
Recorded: 30 mL
